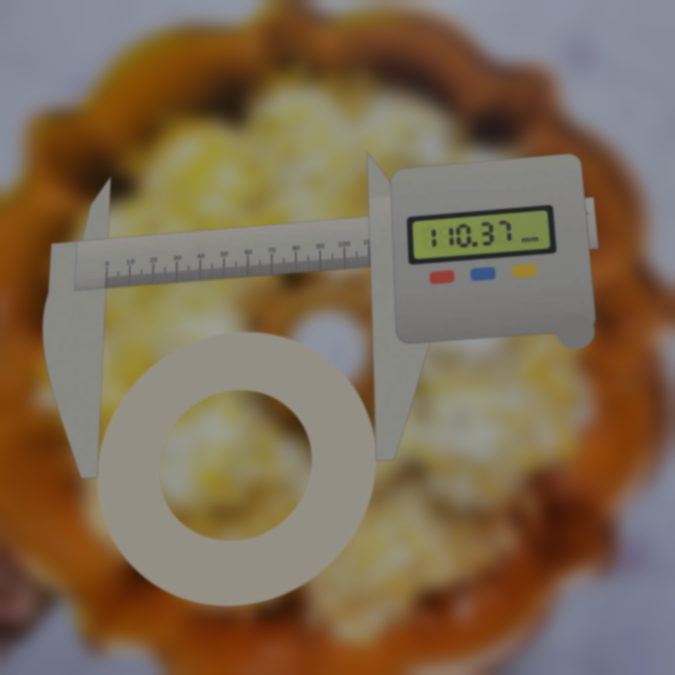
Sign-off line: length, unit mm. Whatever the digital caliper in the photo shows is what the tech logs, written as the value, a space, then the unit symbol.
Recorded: 110.37 mm
